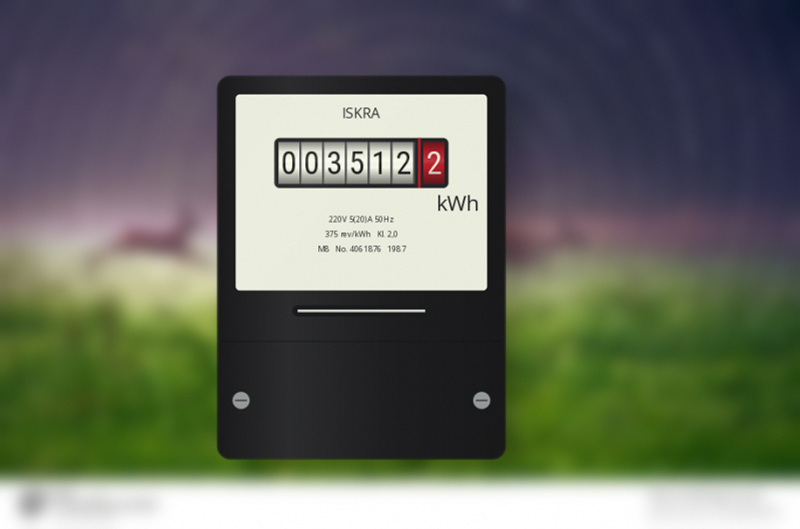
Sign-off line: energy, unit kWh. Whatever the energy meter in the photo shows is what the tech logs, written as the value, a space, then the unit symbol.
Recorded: 3512.2 kWh
